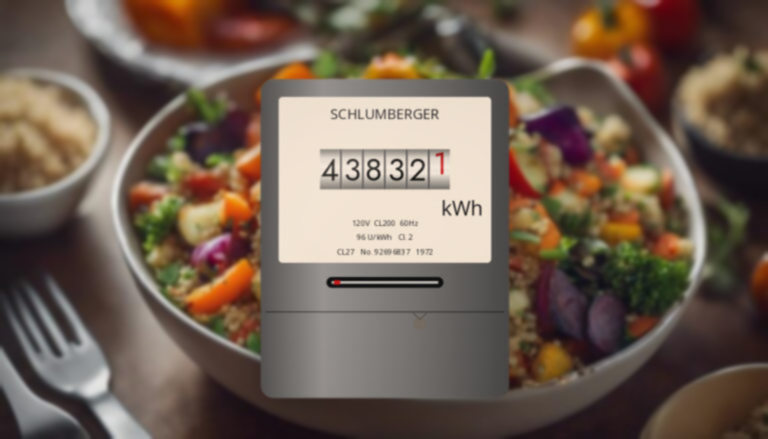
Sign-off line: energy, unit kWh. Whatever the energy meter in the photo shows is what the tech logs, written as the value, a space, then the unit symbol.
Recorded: 43832.1 kWh
